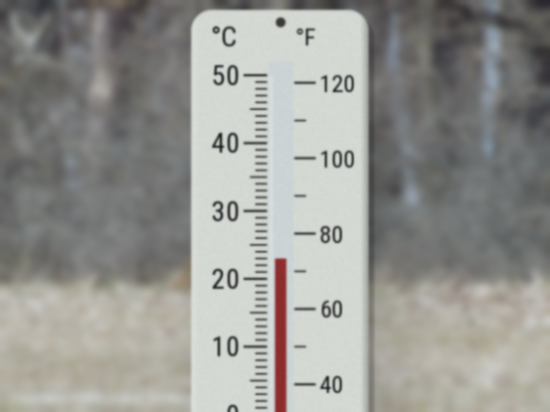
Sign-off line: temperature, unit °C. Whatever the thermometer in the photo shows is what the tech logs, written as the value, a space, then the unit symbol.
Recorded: 23 °C
